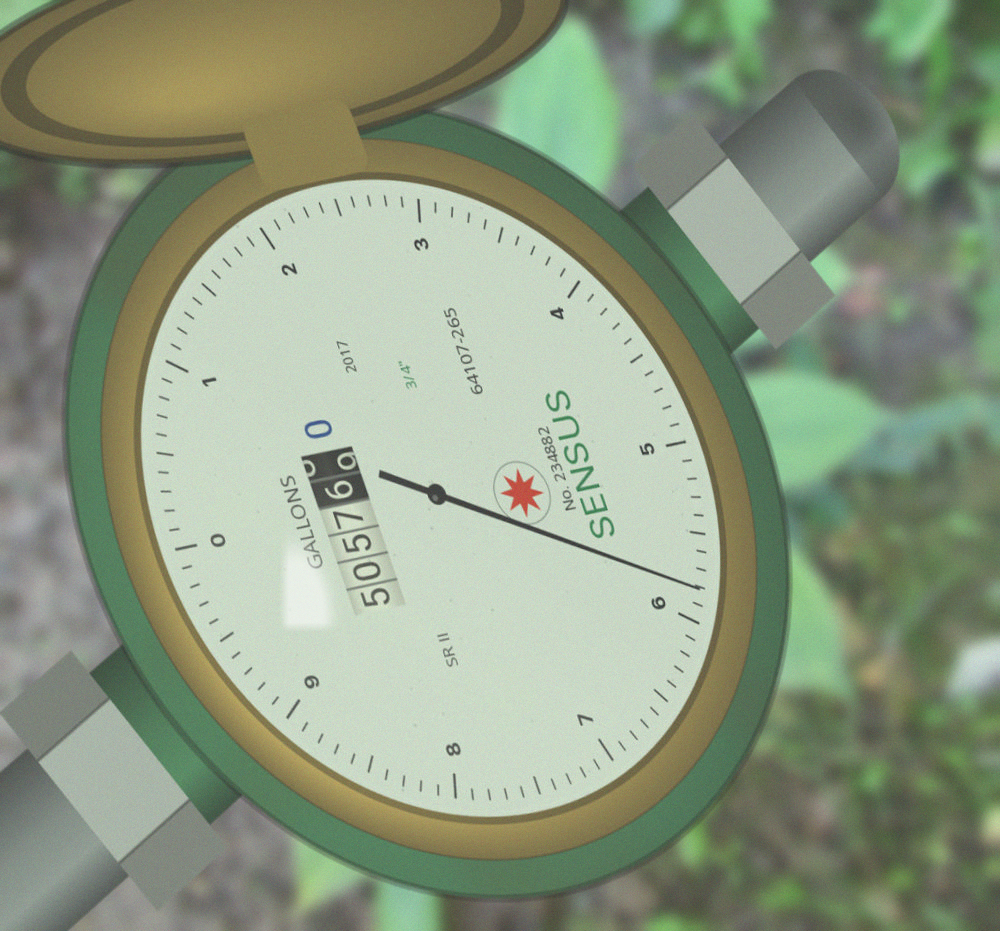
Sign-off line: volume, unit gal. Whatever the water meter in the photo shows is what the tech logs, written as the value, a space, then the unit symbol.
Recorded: 5057685.8 gal
